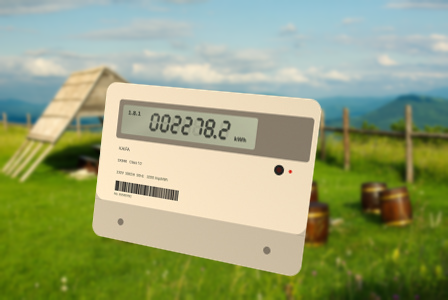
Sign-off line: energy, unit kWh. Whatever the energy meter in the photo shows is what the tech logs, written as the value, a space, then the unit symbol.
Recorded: 2278.2 kWh
